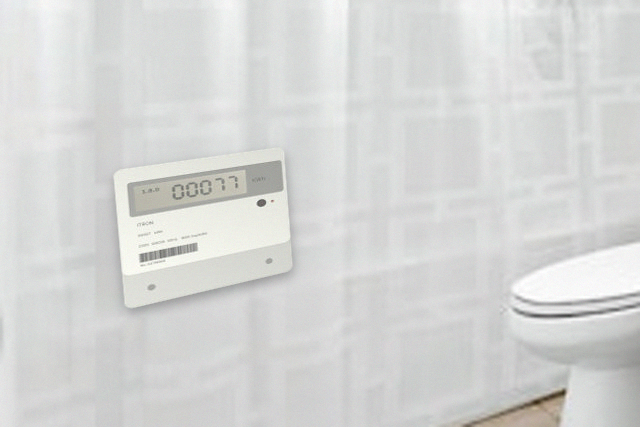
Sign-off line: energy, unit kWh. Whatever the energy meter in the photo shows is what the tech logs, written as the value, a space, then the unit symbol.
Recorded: 77 kWh
